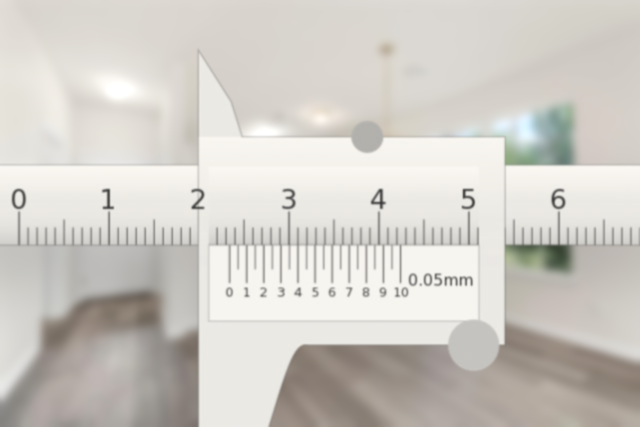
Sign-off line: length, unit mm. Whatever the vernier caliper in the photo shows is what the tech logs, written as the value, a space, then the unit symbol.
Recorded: 23.4 mm
